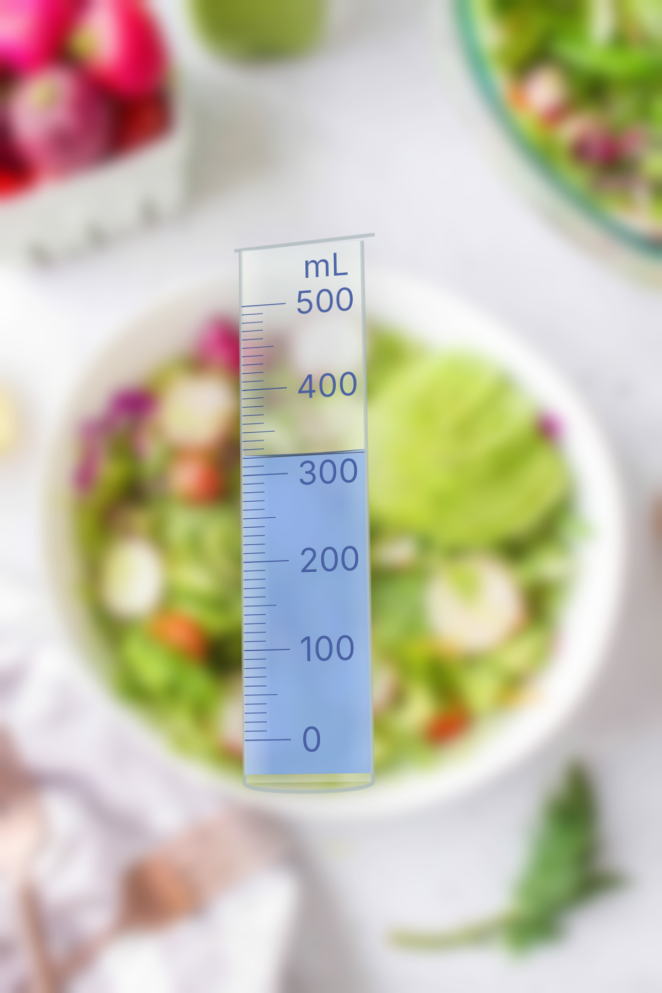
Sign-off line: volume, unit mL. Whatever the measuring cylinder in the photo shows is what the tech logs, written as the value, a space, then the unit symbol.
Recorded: 320 mL
